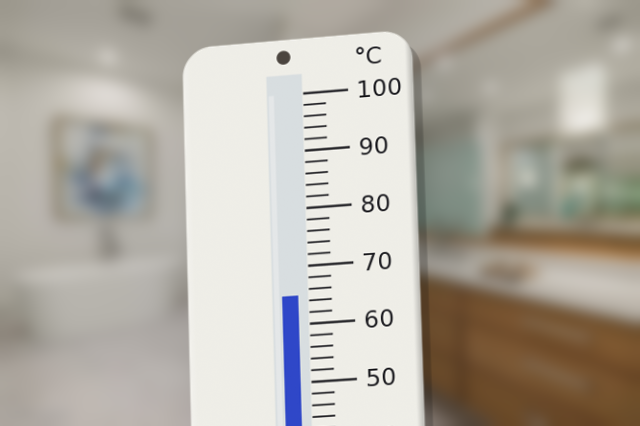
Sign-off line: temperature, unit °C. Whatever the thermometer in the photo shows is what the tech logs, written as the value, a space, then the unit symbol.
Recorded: 65 °C
